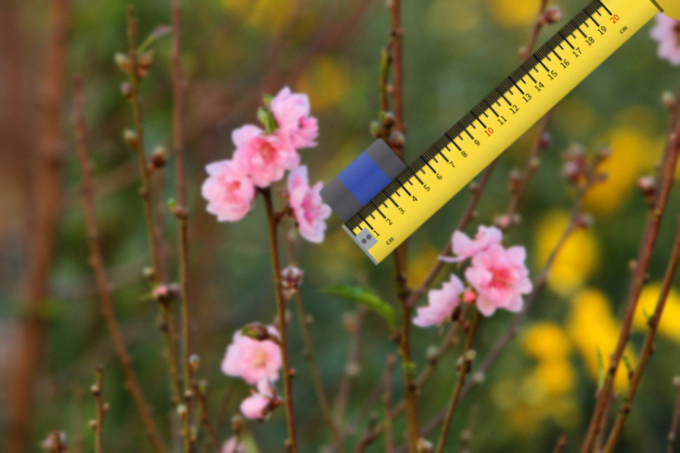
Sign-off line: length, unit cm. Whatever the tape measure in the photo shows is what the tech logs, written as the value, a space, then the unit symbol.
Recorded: 5 cm
